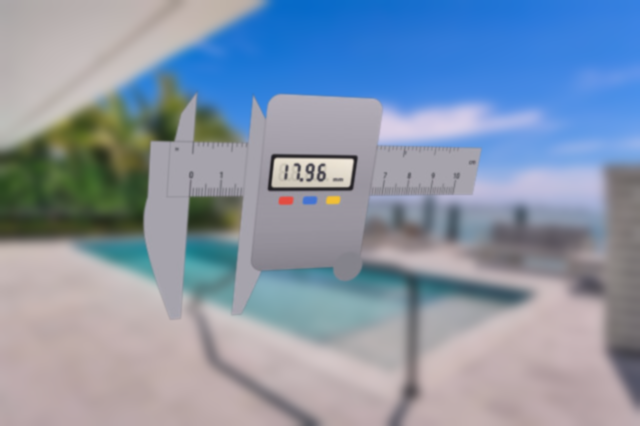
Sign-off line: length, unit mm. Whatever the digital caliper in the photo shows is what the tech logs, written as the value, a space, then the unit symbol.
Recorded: 17.96 mm
